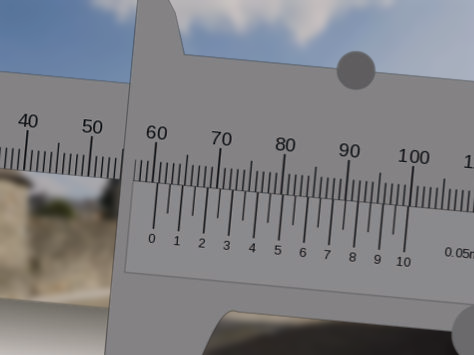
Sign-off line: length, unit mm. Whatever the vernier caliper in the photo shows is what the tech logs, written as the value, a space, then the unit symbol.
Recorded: 60.8 mm
